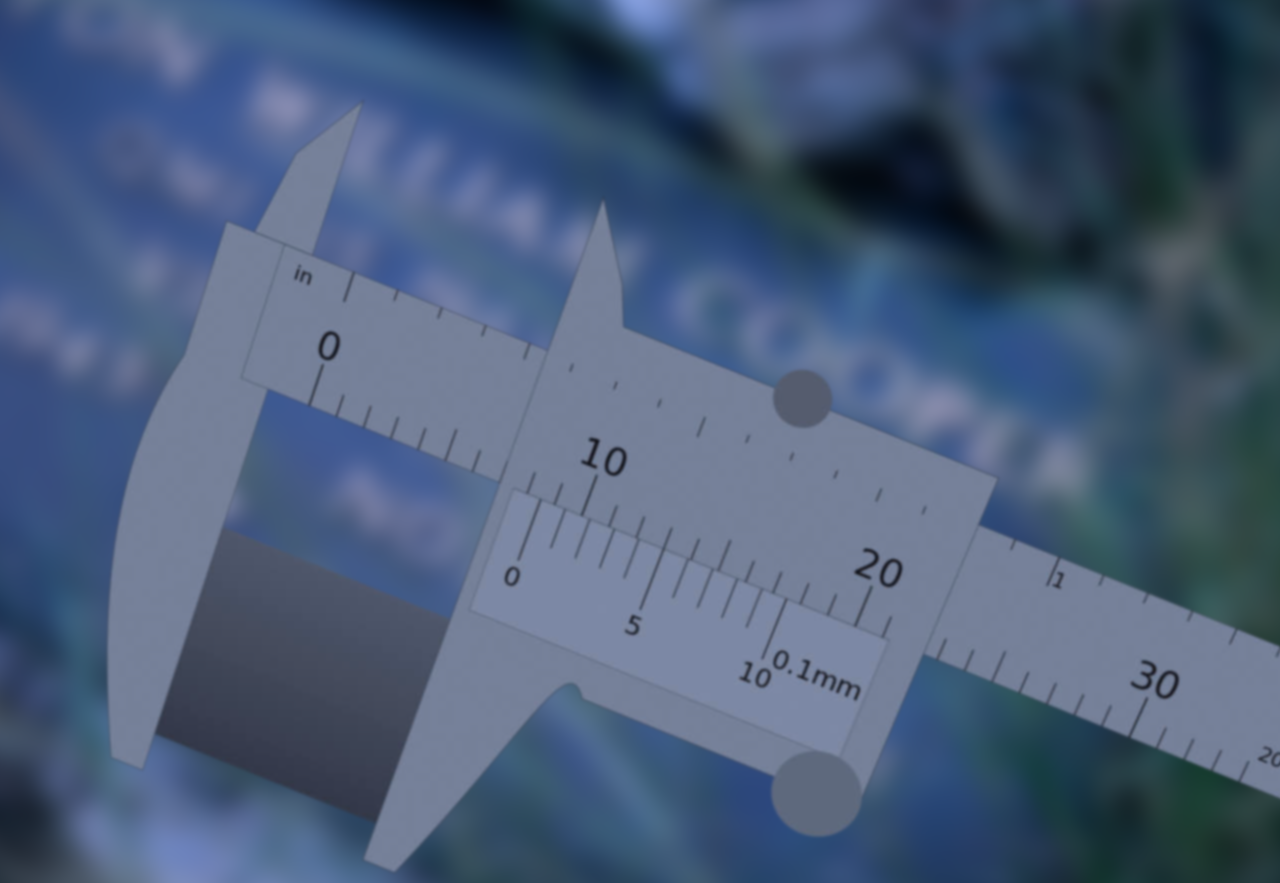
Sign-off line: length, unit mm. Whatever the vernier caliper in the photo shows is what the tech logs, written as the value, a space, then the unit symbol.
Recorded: 8.5 mm
